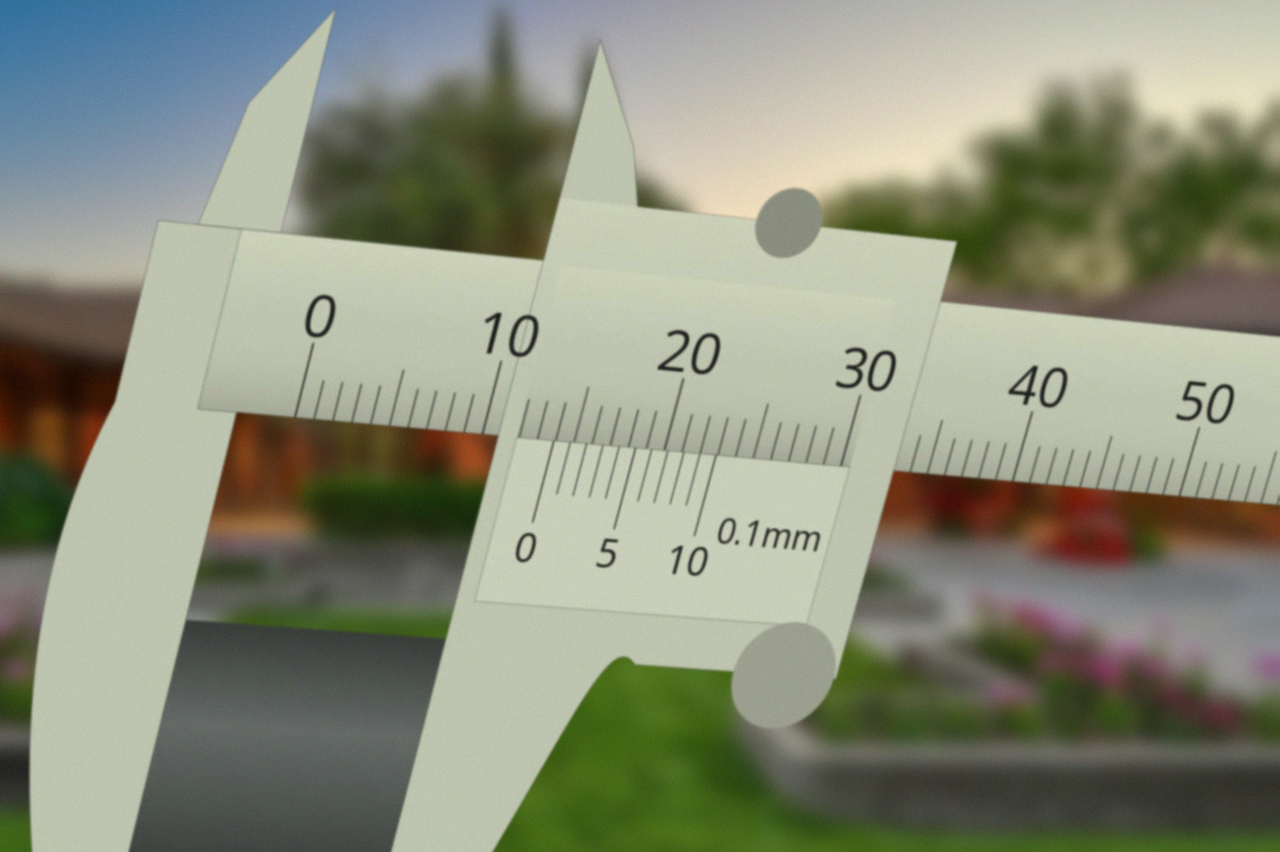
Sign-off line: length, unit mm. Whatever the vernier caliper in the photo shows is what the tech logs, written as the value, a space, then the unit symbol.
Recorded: 13.9 mm
